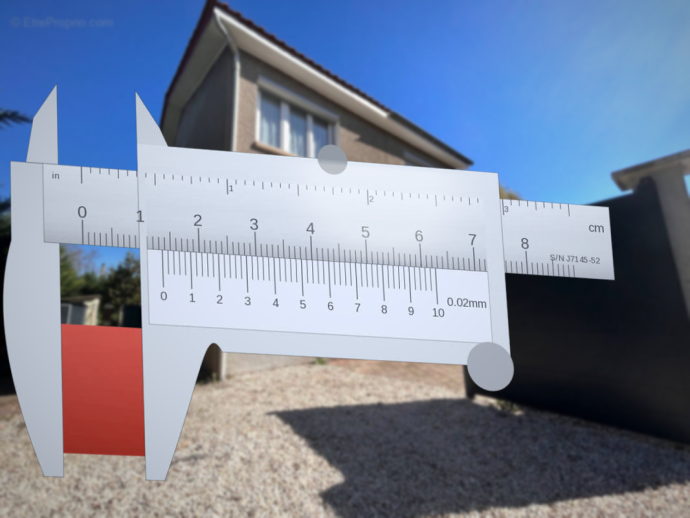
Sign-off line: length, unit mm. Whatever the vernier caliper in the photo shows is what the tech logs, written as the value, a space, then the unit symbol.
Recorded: 13.6 mm
